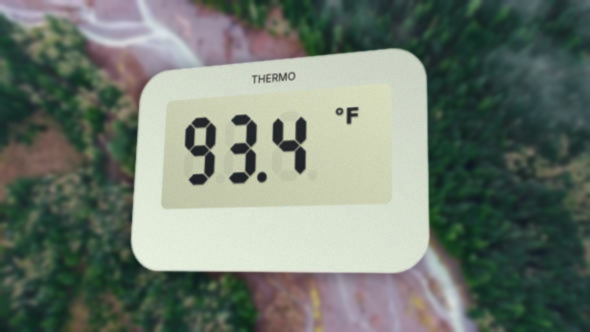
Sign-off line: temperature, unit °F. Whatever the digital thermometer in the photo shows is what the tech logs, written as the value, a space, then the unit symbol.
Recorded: 93.4 °F
